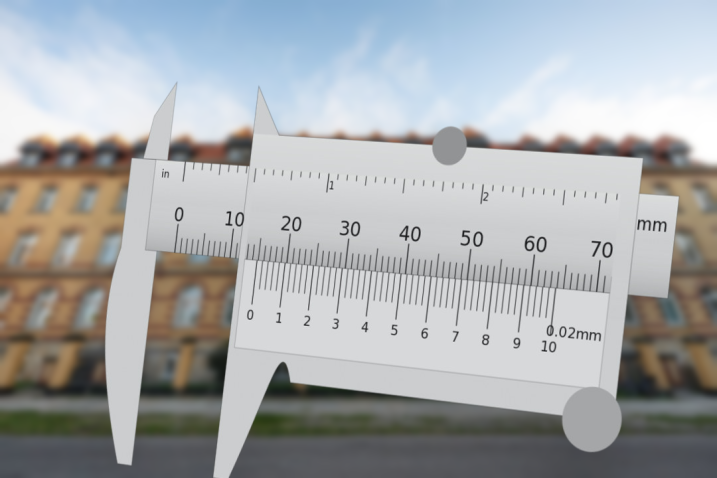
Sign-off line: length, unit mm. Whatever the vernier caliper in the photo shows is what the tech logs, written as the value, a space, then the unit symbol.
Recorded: 14.8 mm
